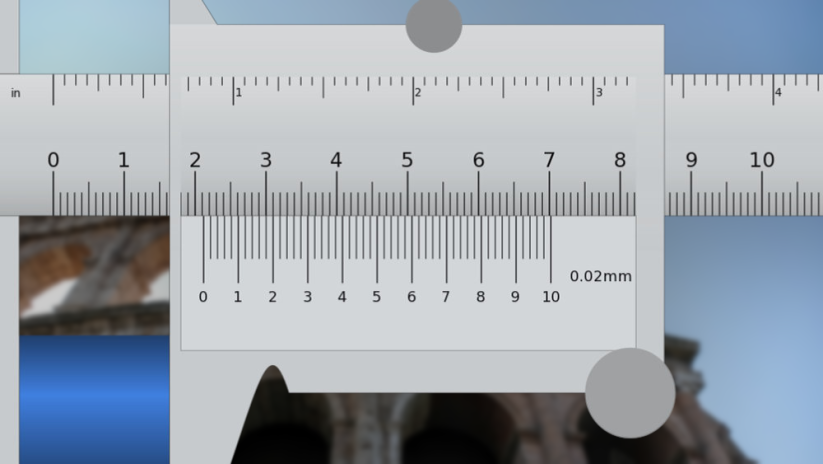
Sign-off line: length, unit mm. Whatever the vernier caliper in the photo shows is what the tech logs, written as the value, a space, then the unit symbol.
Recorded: 21.2 mm
